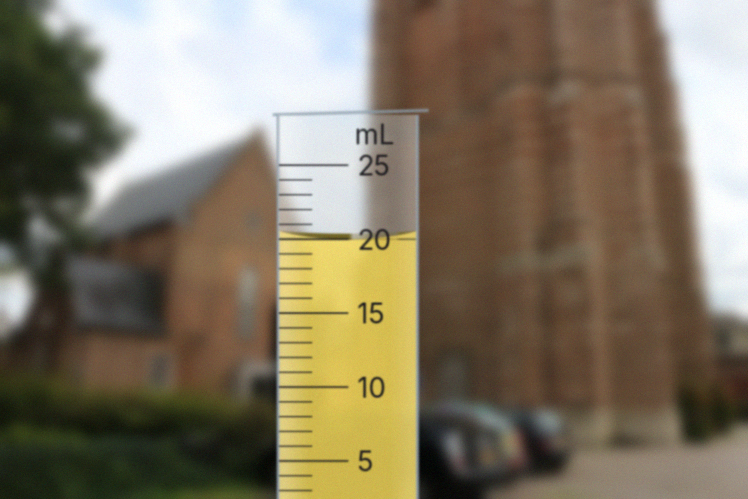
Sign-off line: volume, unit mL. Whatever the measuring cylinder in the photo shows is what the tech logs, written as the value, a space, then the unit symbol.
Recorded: 20 mL
